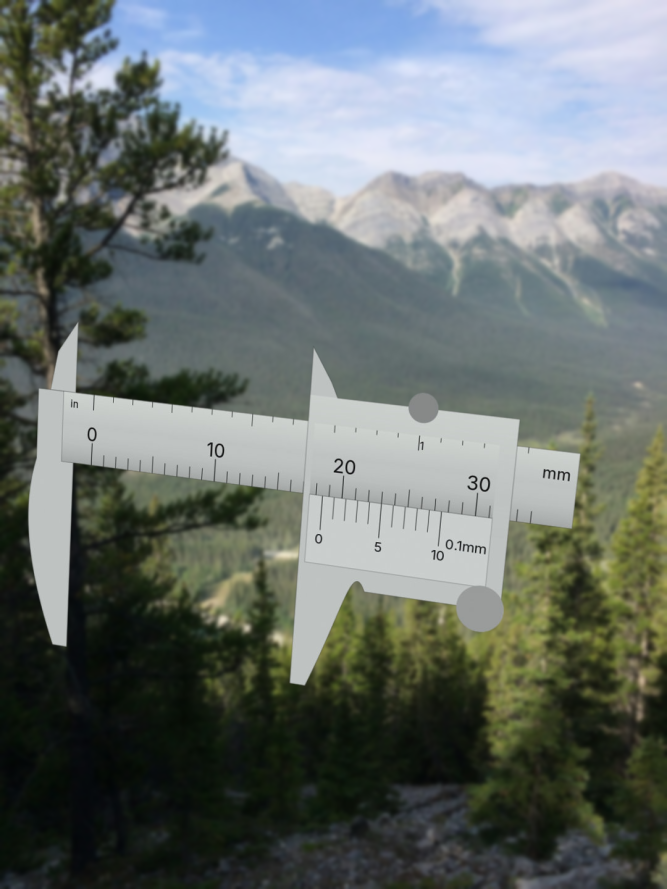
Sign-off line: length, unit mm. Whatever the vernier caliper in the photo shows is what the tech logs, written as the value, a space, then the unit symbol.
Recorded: 18.5 mm
